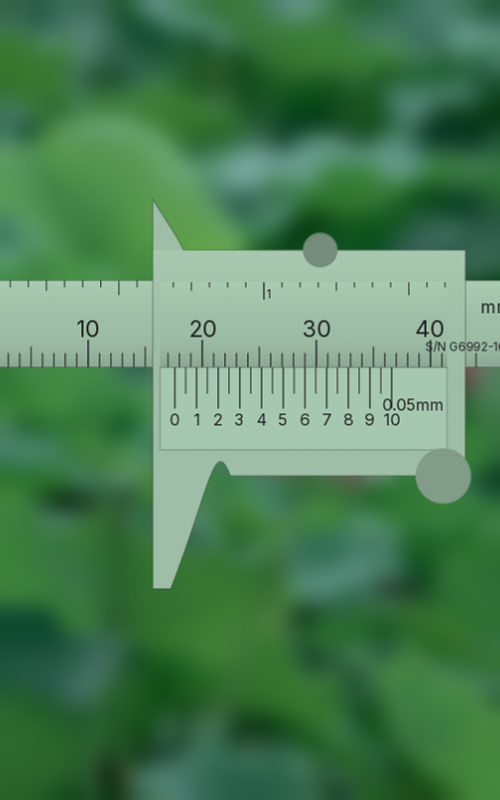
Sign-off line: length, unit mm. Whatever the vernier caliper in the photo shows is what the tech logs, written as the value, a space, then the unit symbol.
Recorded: 17.6 mm
